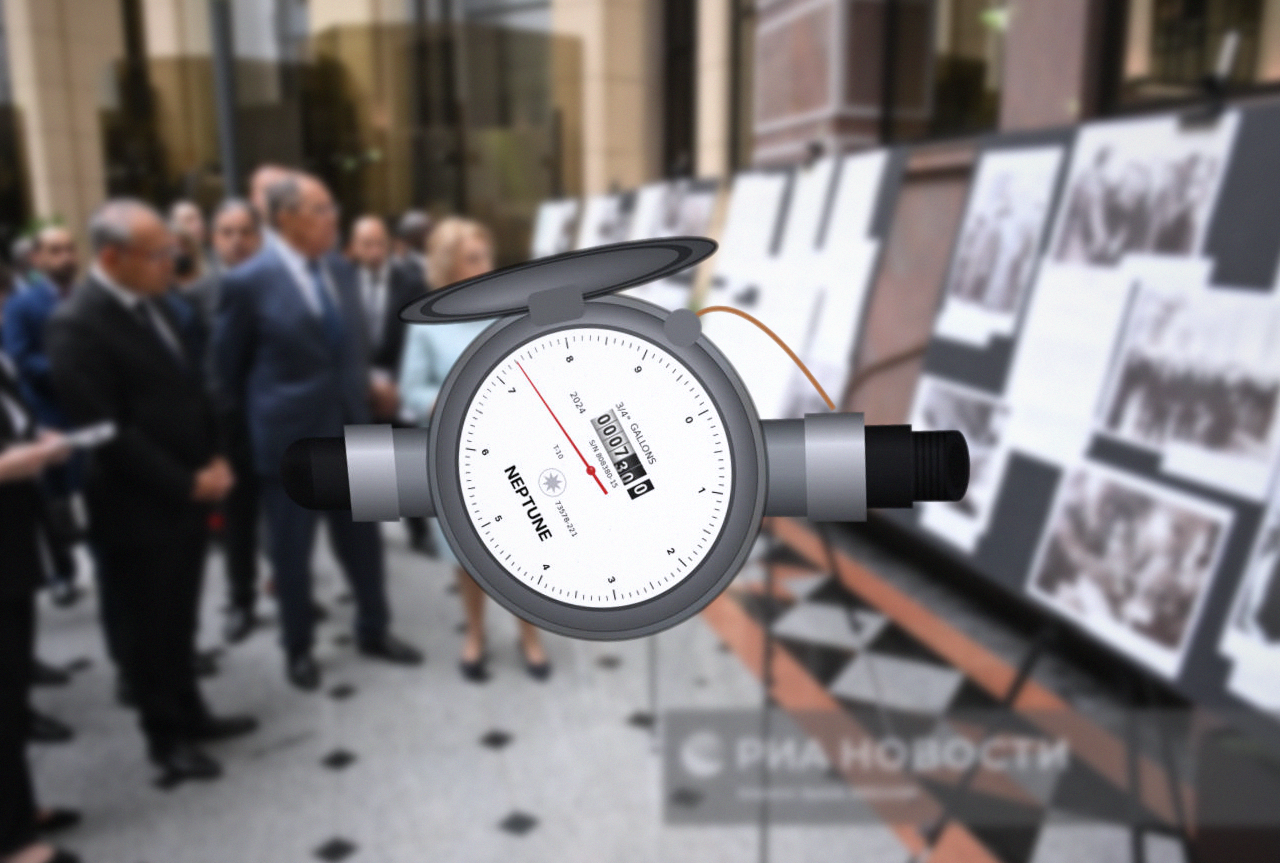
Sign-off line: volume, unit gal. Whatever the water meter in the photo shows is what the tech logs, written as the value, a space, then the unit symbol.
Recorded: 7297.3 gal
